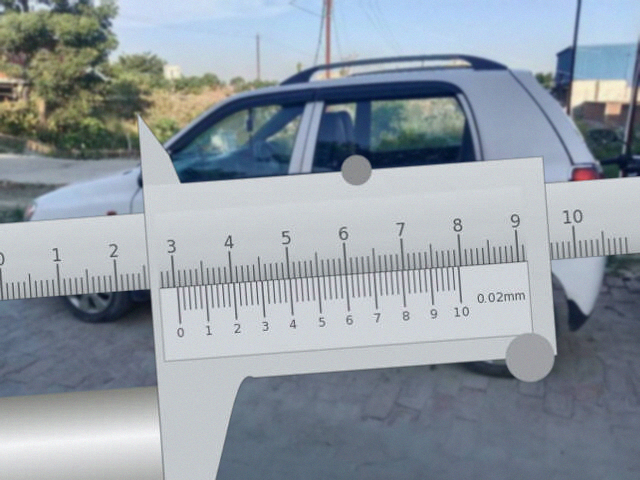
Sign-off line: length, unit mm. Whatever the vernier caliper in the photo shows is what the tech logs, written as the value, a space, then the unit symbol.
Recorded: 30.6 mm
